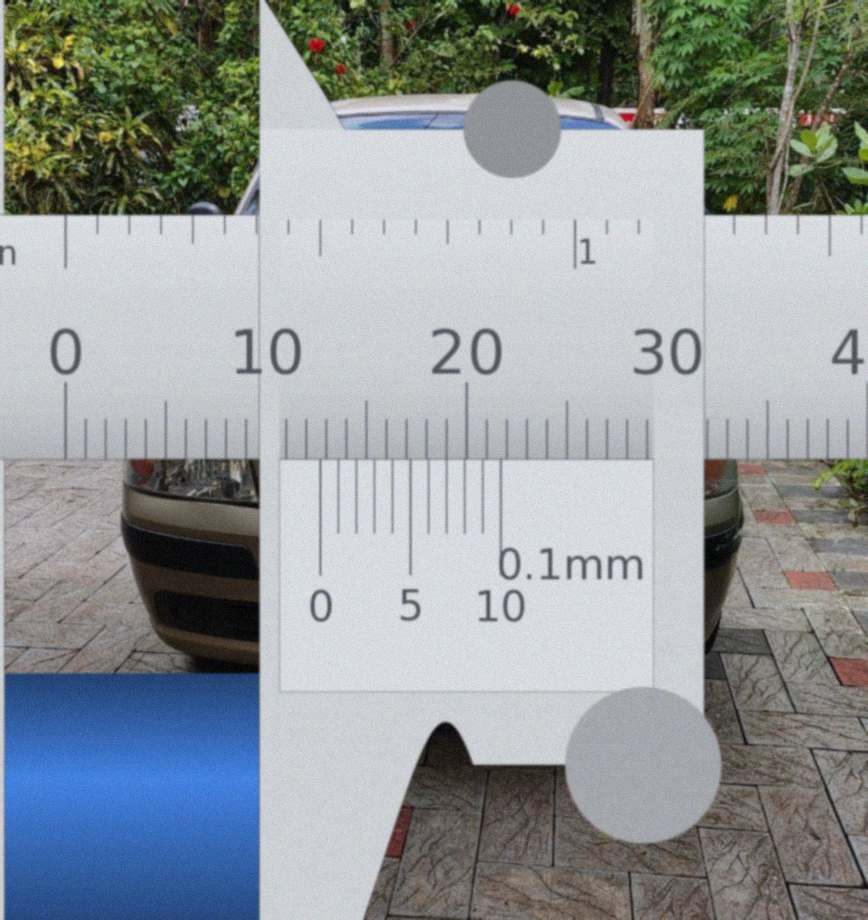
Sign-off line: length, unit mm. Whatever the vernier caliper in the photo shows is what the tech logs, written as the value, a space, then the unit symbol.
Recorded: 12.7 mm
